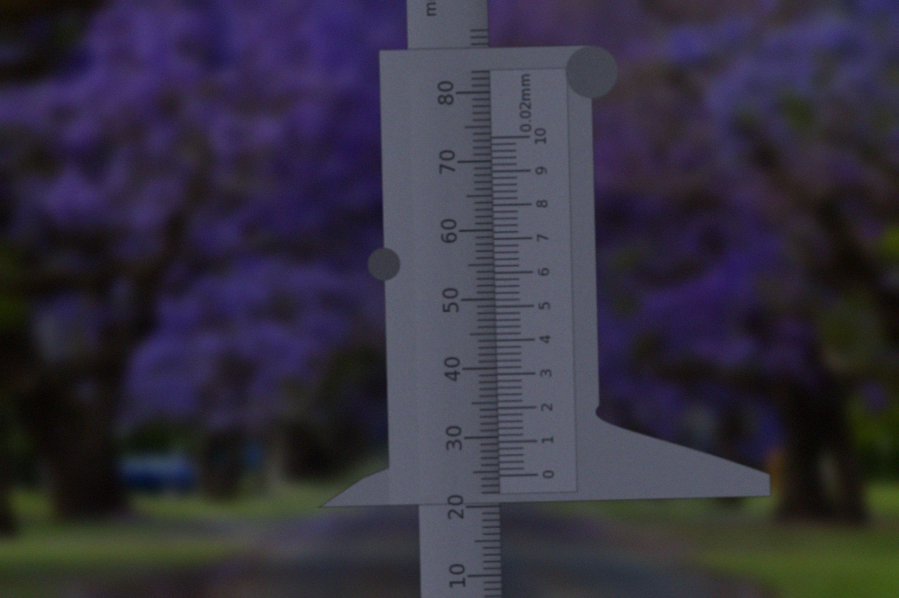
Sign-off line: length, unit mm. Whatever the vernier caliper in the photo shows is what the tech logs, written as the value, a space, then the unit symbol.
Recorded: 24.4 mm
